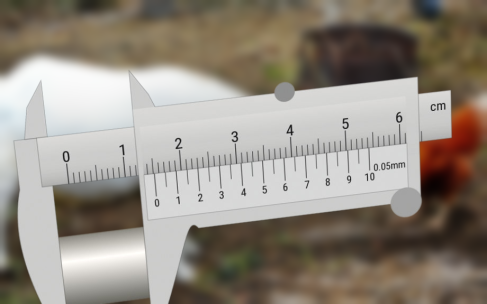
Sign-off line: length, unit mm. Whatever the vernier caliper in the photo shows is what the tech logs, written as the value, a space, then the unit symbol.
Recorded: 15.2 mm
